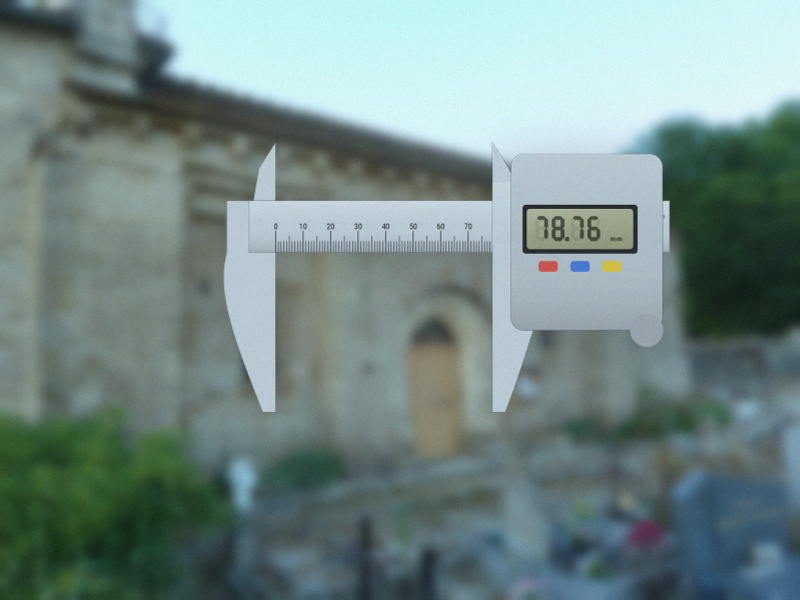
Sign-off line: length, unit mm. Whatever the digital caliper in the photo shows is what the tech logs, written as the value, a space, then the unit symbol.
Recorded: 78.76 mm
